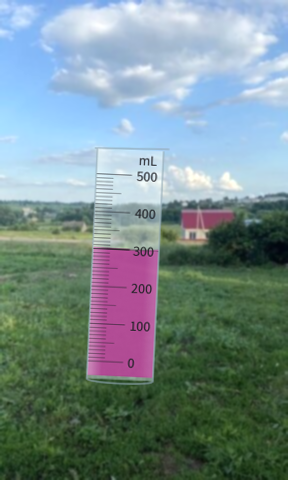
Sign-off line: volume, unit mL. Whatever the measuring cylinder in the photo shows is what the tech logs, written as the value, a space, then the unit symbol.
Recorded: 300 mL
